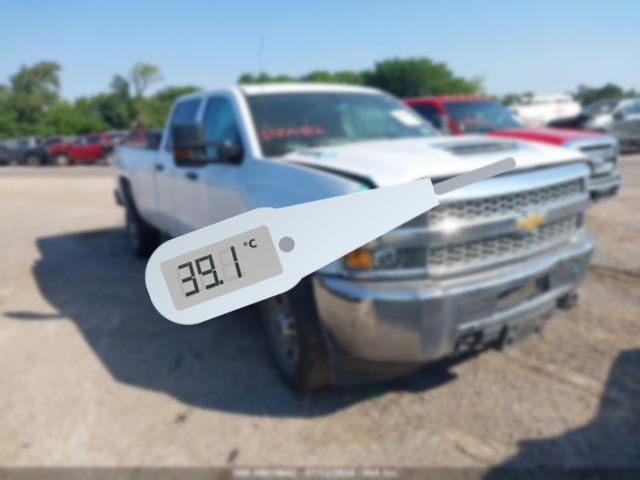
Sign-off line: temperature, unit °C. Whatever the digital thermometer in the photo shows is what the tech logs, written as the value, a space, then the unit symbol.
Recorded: 39.1 °C
